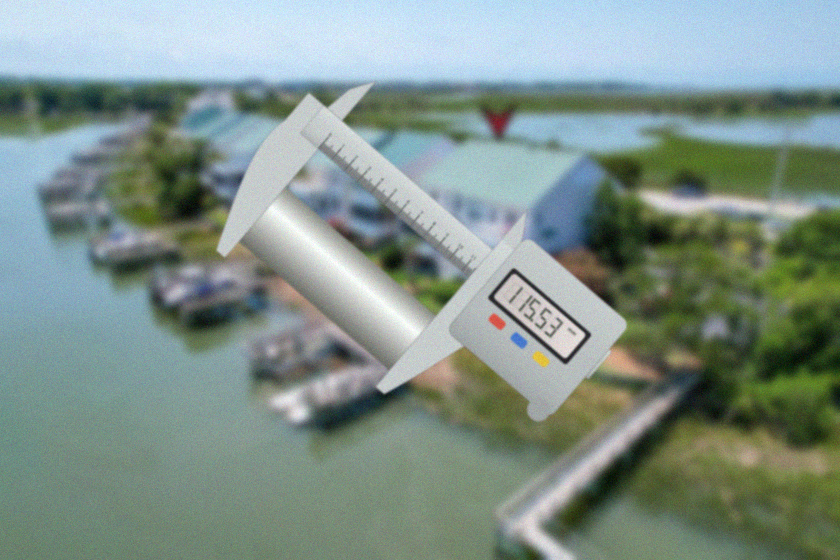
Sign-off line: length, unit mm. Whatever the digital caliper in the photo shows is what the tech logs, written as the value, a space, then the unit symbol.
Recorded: 115.53 mm
